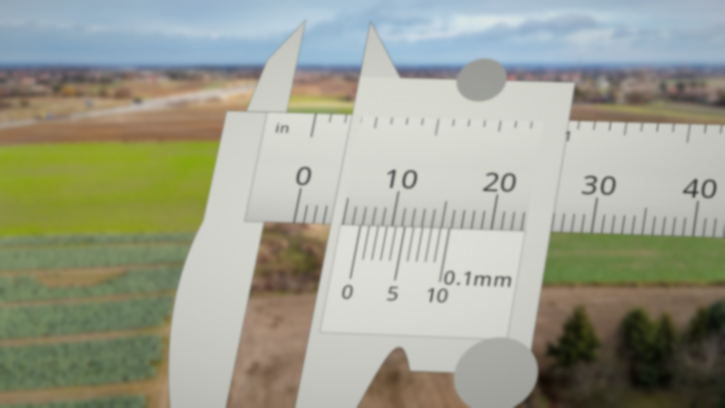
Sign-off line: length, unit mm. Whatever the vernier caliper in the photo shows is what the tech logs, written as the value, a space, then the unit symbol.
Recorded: 6.8 mm
